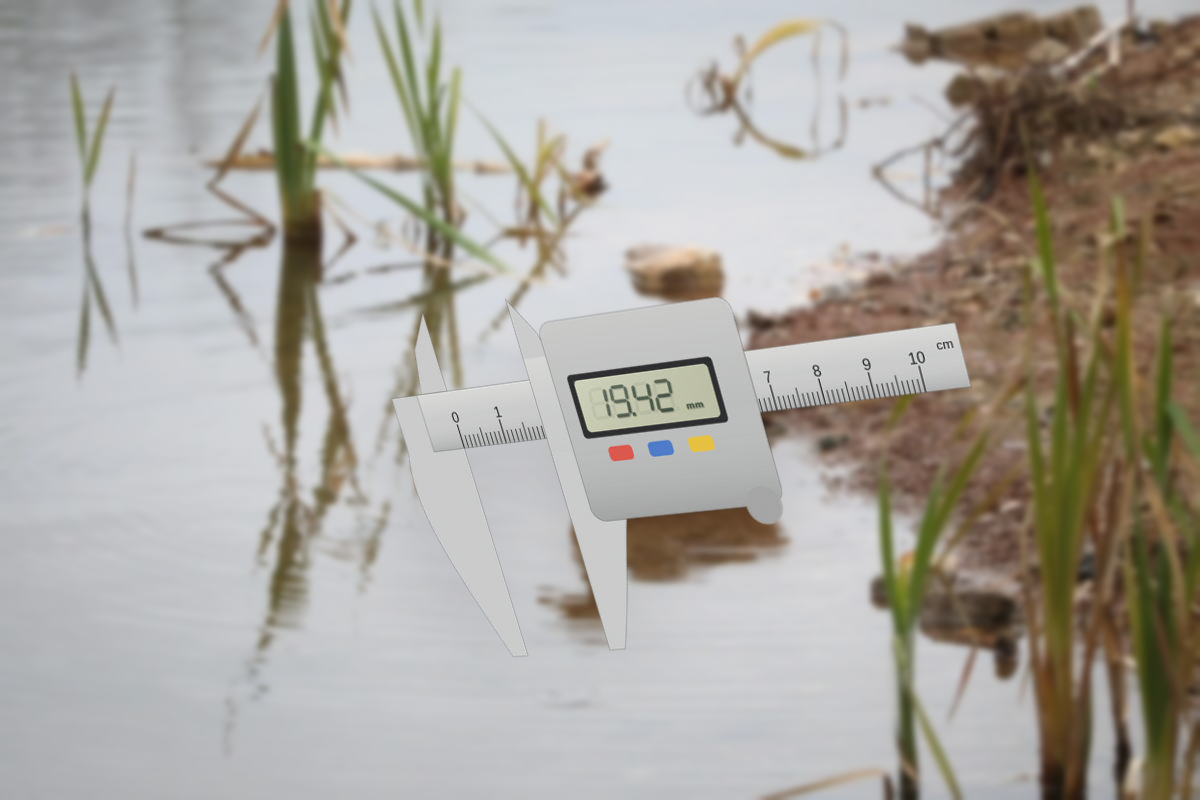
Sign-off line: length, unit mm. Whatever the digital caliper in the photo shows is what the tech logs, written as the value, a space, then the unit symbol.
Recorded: 19.42 mm
